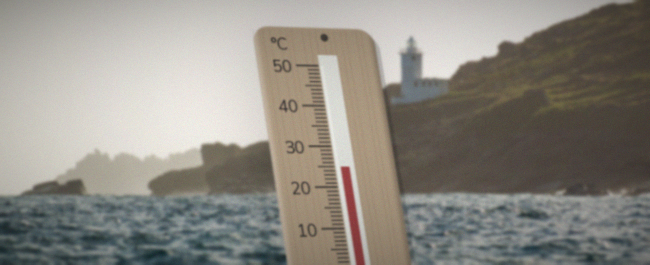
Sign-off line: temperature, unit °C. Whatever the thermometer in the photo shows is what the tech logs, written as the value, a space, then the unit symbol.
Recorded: 25 °C
